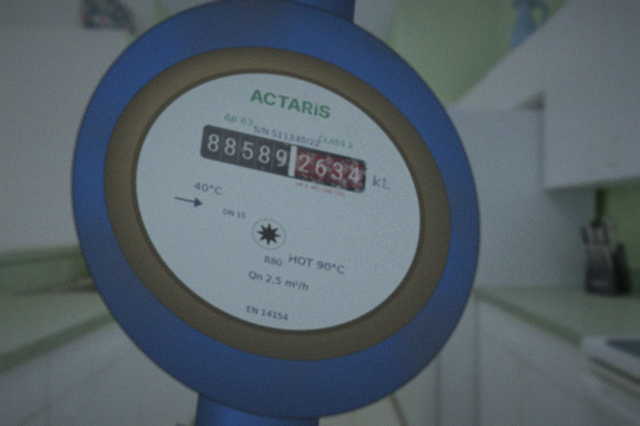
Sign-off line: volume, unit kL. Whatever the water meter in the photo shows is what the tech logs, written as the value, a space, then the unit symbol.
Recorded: 88589.2634 kL
